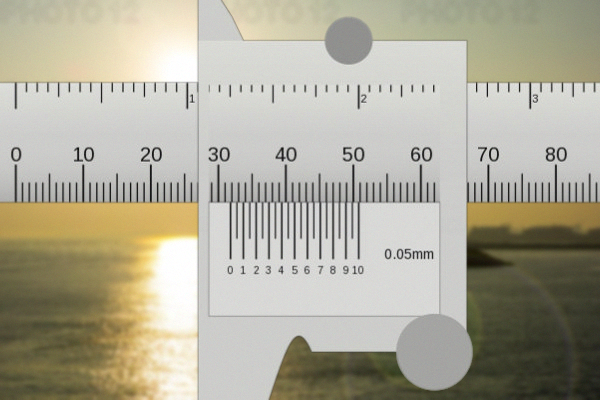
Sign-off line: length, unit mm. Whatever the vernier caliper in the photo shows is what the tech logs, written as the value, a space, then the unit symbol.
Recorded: 31.8 mm
